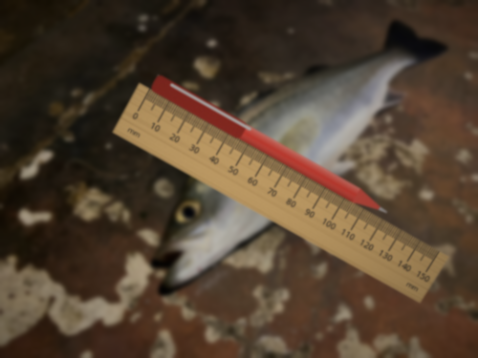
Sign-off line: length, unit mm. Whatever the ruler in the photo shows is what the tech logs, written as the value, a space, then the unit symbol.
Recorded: 120 mm
